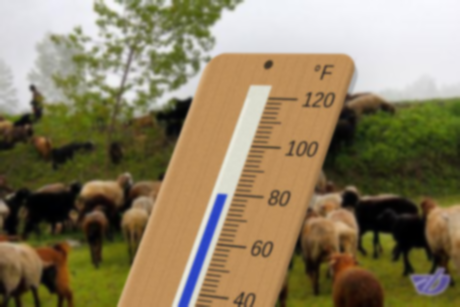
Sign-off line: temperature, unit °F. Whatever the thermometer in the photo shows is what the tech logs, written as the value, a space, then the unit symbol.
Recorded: 80 °F
